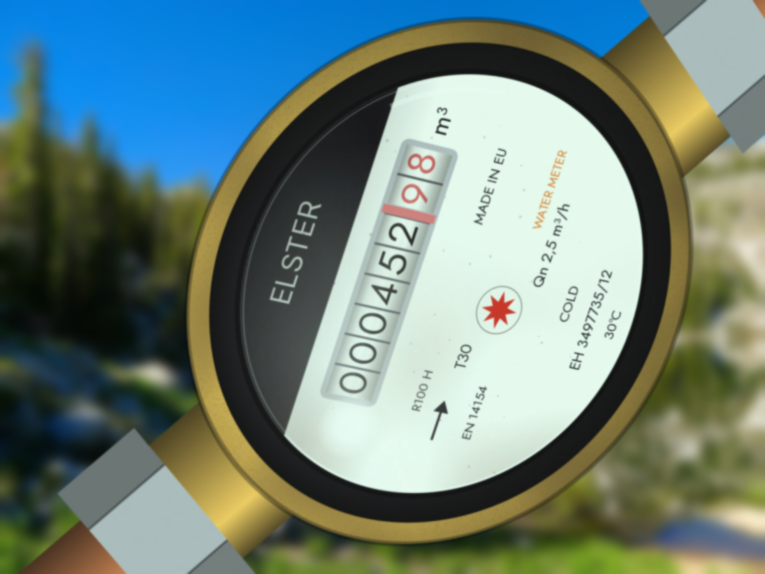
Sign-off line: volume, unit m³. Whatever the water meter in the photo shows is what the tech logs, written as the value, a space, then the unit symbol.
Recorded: 452.98 m³
